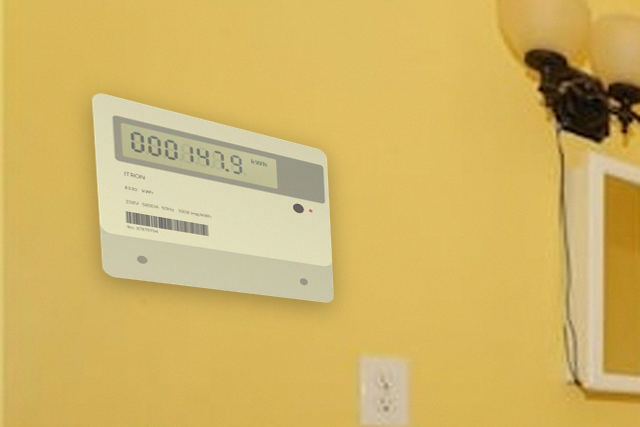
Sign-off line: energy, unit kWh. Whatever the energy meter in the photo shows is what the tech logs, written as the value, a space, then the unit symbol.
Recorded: 147.9 kWh
